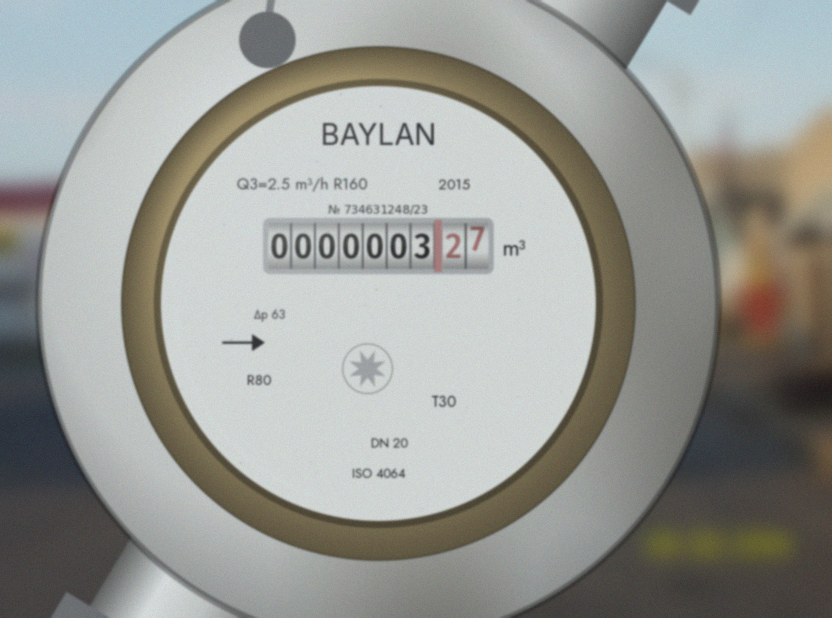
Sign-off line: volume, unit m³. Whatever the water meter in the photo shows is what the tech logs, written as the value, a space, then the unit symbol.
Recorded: 3.27 m³
